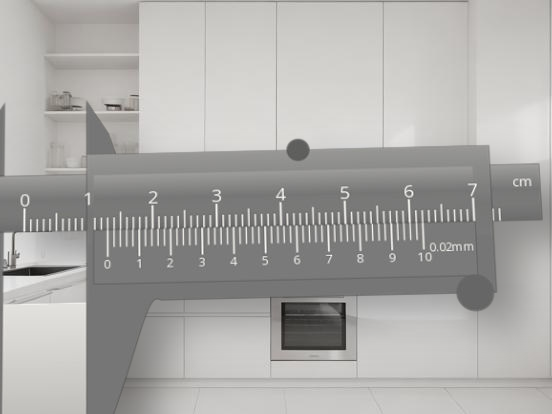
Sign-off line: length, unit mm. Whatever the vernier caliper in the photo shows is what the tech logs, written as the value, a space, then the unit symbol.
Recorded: 13.0 mm
